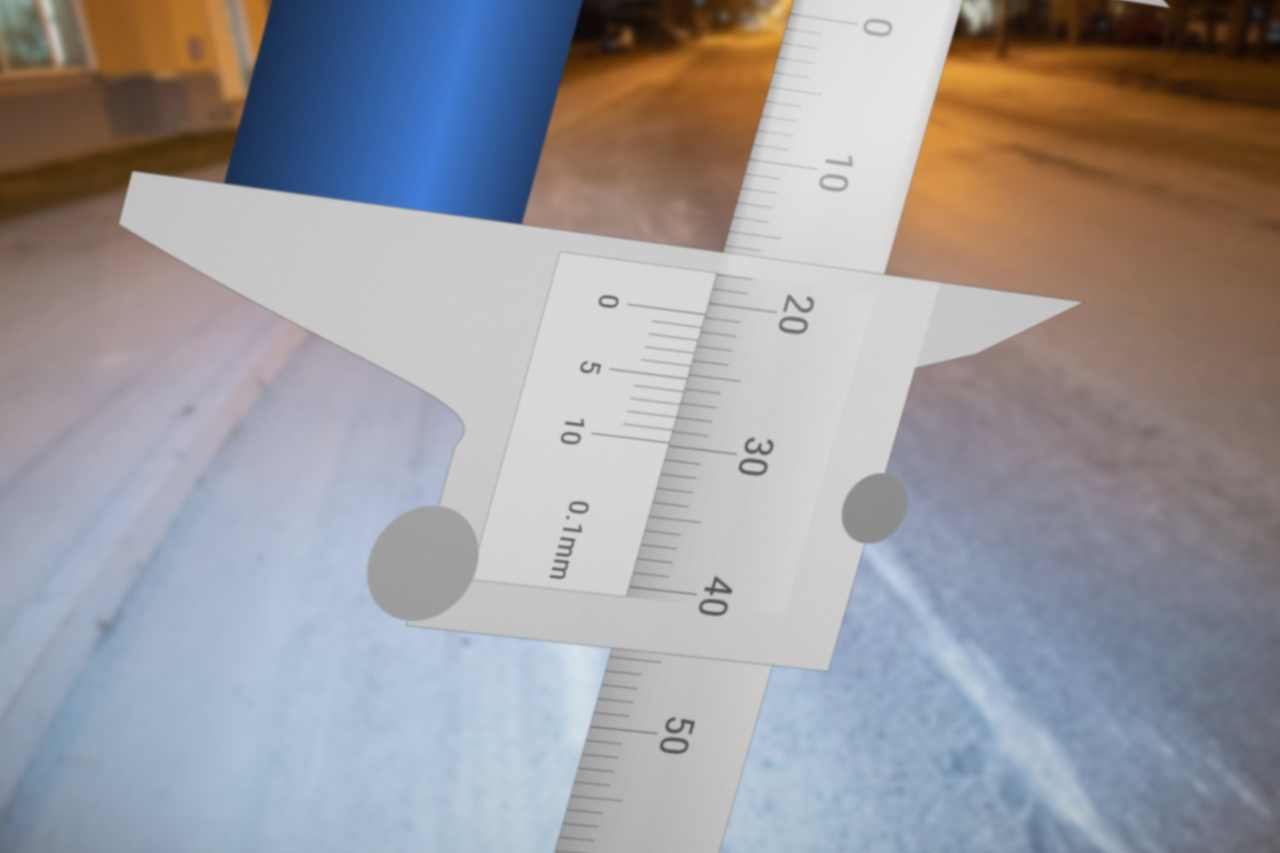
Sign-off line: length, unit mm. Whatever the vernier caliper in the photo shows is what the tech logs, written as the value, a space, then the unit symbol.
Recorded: 20.8 mm
